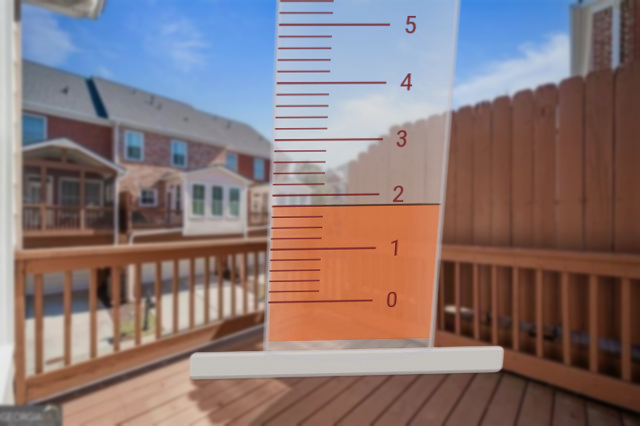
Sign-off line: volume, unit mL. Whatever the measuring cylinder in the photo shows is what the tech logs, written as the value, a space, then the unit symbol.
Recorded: 1.8 mL
